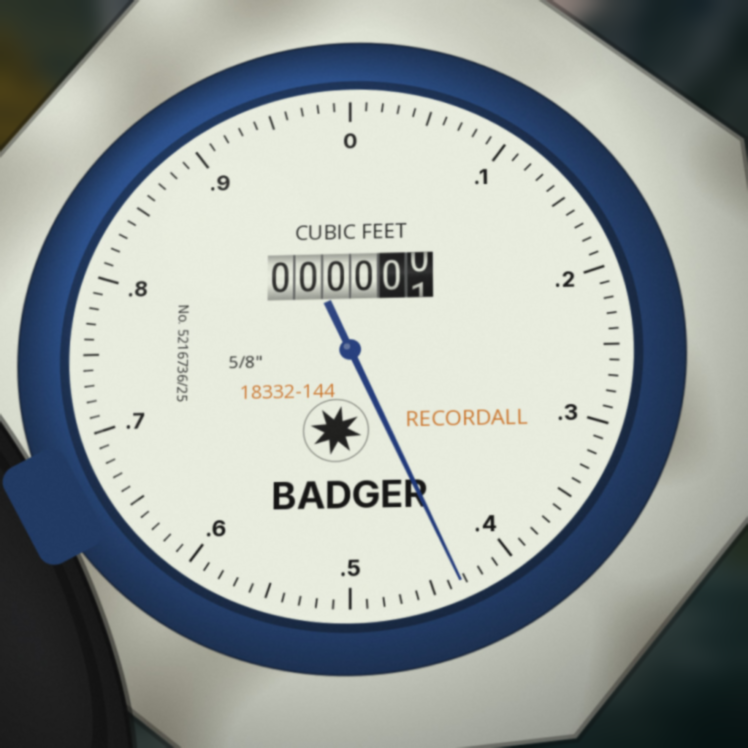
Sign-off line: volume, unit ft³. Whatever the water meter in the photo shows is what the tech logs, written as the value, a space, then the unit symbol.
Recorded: 0.43 ft³
